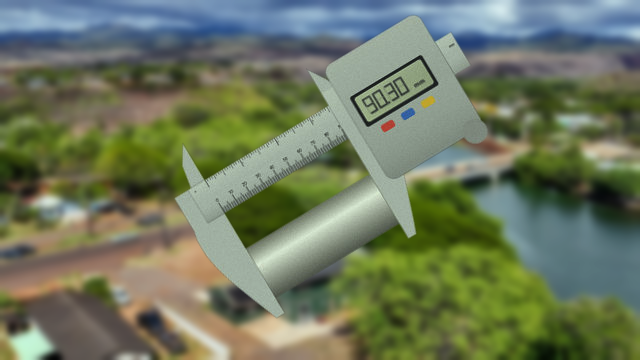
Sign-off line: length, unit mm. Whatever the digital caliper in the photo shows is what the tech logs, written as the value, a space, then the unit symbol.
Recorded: 90.30 mm
